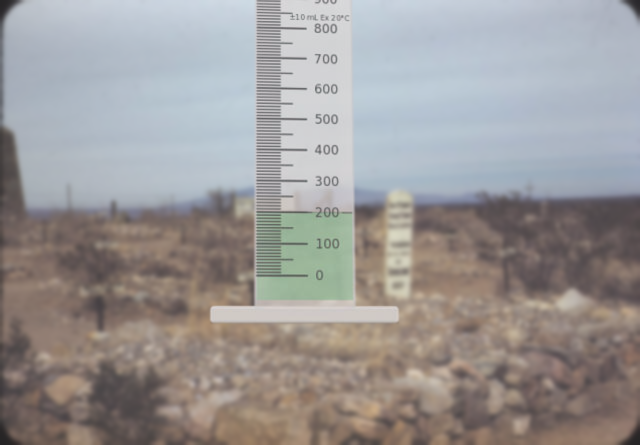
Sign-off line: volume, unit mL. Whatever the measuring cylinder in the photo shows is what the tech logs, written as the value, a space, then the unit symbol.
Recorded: 200 mL
